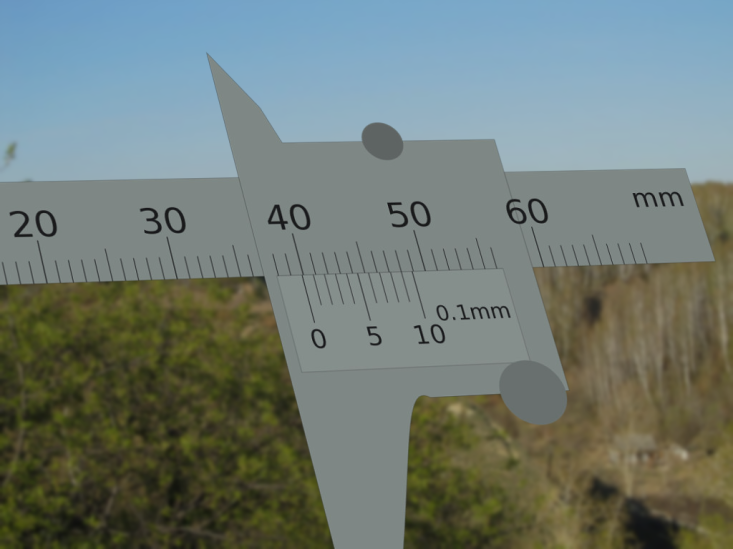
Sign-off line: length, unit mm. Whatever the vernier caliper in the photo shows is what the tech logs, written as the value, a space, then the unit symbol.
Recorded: 39.9 mm
